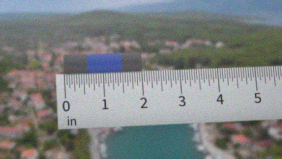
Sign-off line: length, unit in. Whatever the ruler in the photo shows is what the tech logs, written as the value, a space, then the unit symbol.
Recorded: 2 in
